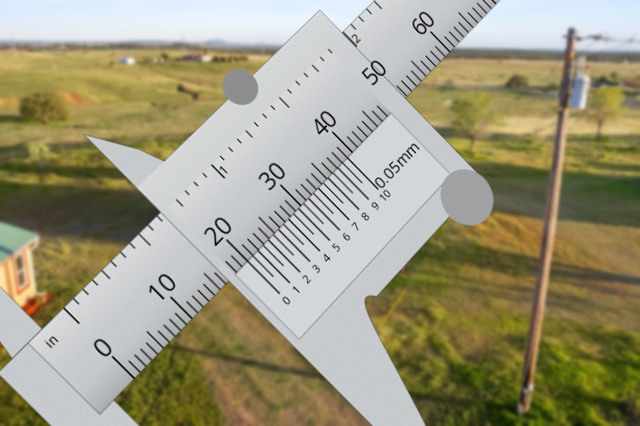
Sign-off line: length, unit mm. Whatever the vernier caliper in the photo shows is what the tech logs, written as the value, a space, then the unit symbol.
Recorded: 20.0 mm
